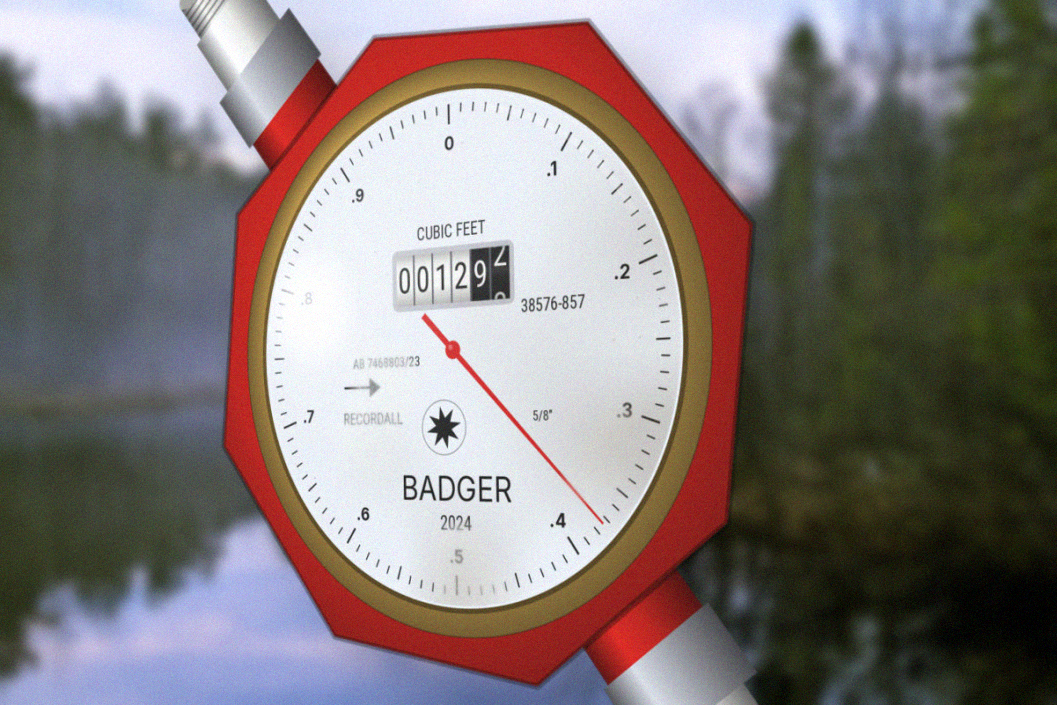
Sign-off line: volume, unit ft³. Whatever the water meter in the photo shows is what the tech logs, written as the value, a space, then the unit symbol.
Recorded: 1292.37 ft³
